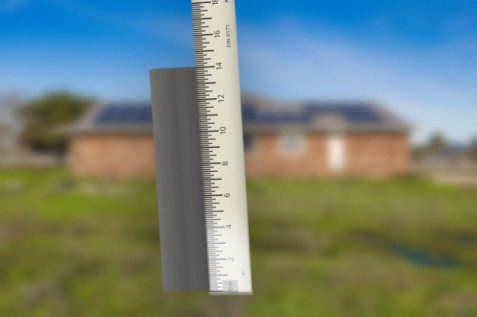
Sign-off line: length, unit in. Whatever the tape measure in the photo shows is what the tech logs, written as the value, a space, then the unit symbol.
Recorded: 14 in
